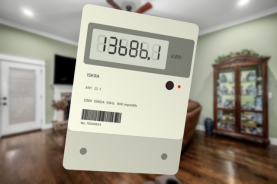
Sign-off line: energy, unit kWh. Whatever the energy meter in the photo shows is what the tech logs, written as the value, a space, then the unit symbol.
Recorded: 13686.1 kWh
